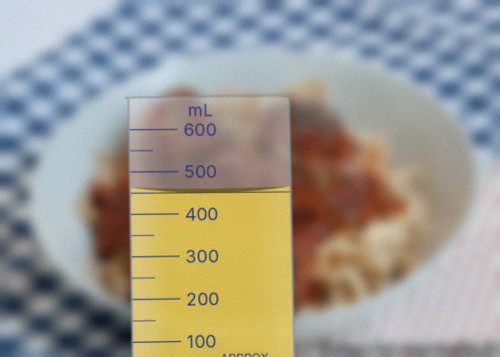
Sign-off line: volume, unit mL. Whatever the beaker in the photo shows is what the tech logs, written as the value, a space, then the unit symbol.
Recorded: 450 mL
